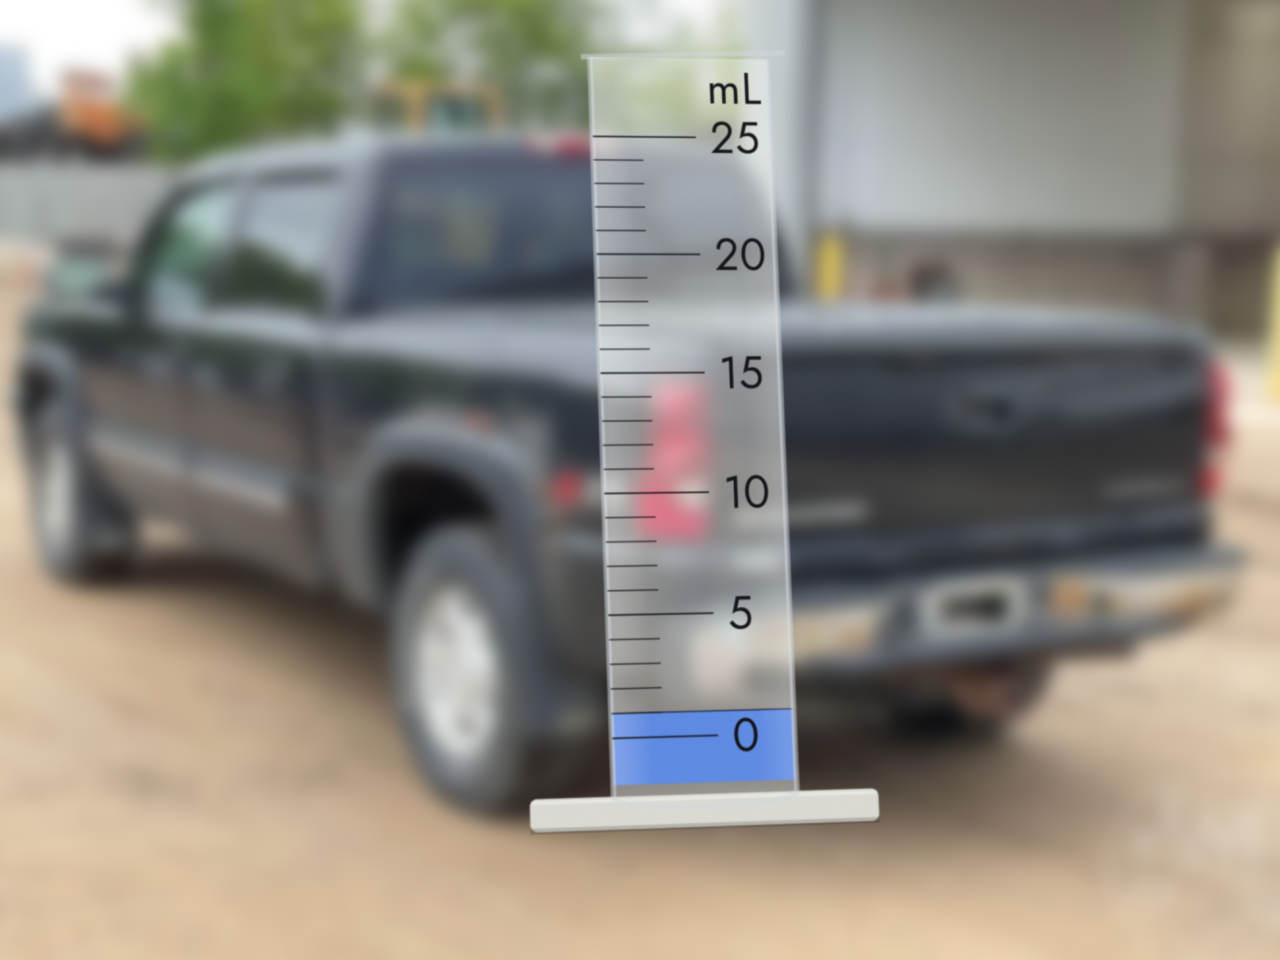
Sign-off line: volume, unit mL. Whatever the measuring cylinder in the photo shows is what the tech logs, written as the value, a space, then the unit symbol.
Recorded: 1 mL
